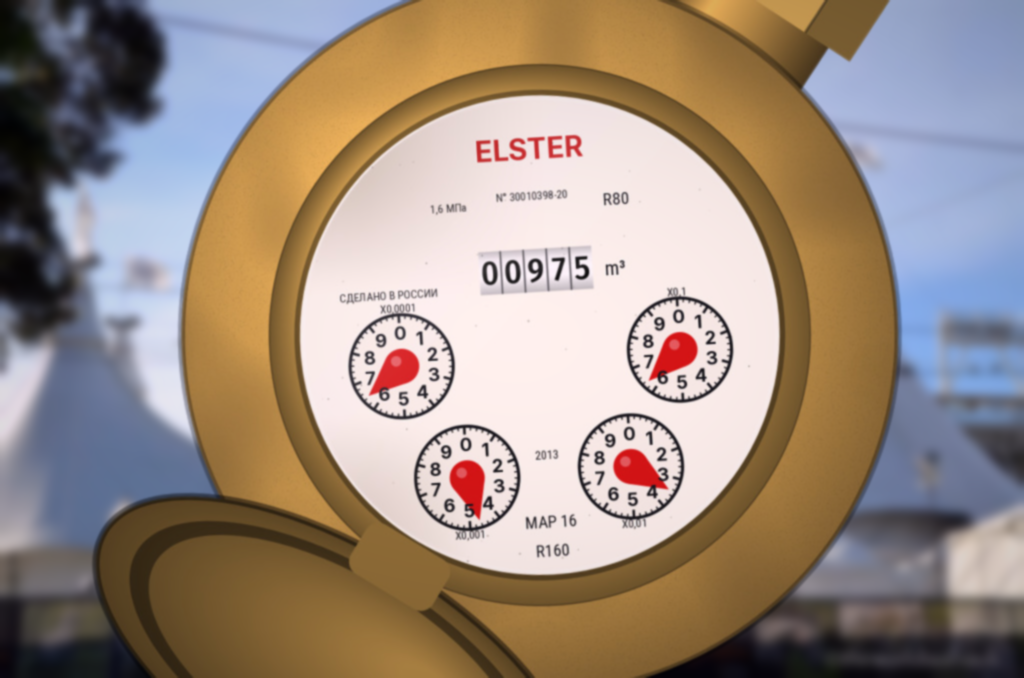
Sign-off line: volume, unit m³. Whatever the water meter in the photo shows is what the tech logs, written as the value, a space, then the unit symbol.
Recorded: 975.6346 m³
